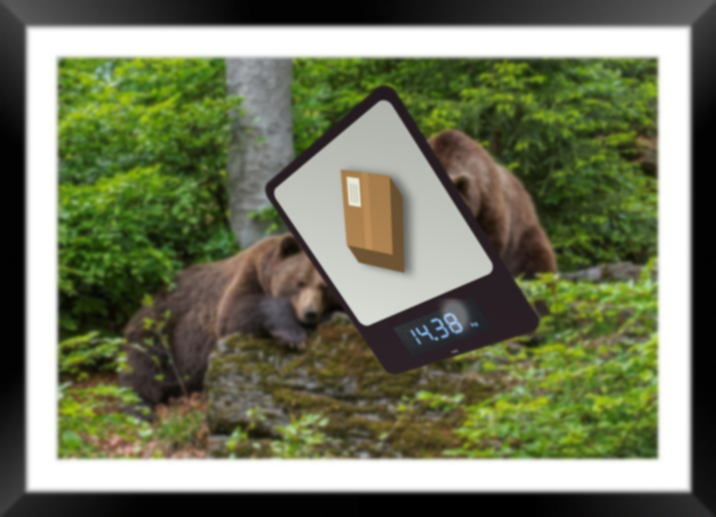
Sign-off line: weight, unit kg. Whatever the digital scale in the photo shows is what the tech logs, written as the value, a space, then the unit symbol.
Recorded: 14.38 kg
